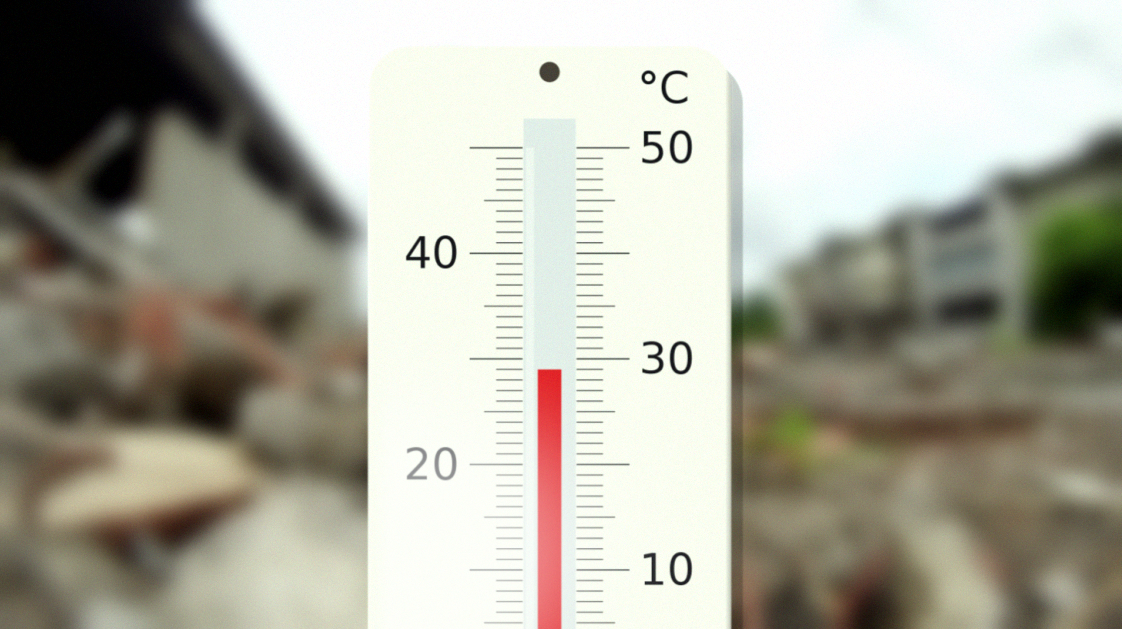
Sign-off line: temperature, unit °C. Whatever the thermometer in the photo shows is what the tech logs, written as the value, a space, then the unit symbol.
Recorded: 29 °C
